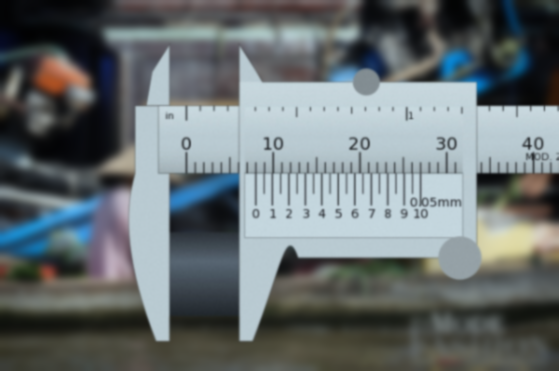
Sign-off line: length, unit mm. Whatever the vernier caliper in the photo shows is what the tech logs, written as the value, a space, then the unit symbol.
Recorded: 8.0 mm
